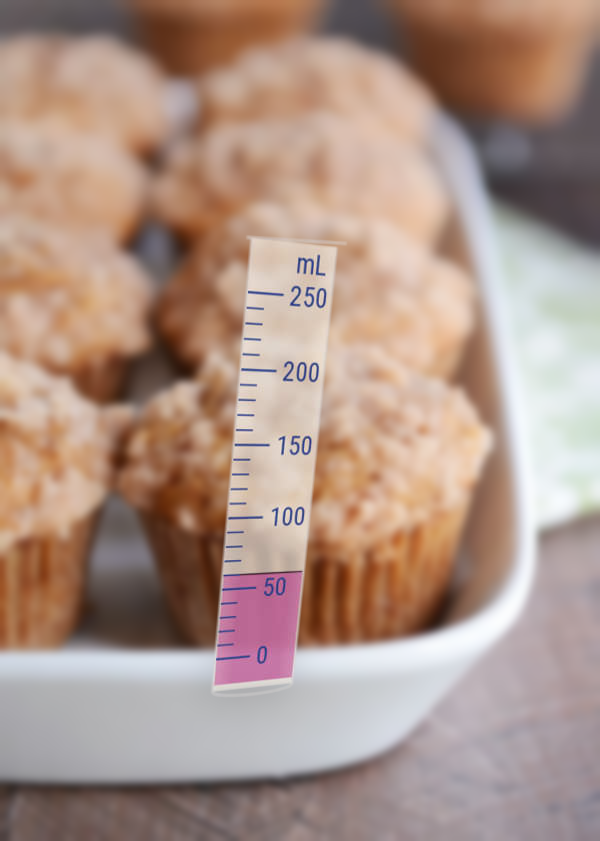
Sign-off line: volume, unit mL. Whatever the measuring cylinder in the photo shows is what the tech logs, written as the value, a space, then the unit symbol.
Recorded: 60 mL
